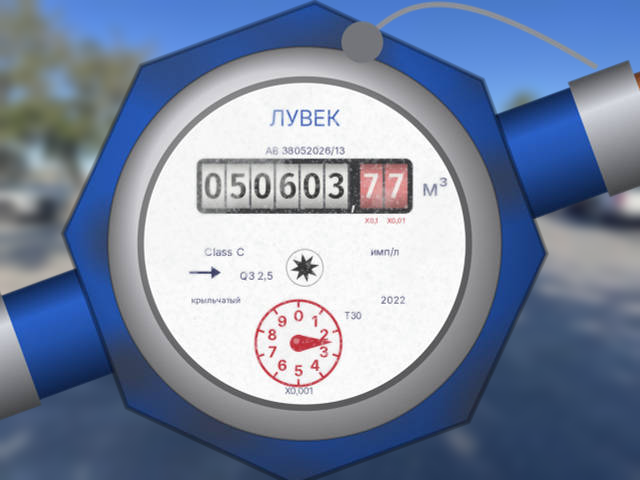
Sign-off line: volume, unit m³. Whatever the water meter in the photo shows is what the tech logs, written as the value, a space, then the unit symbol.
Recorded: 50603.772 m³
